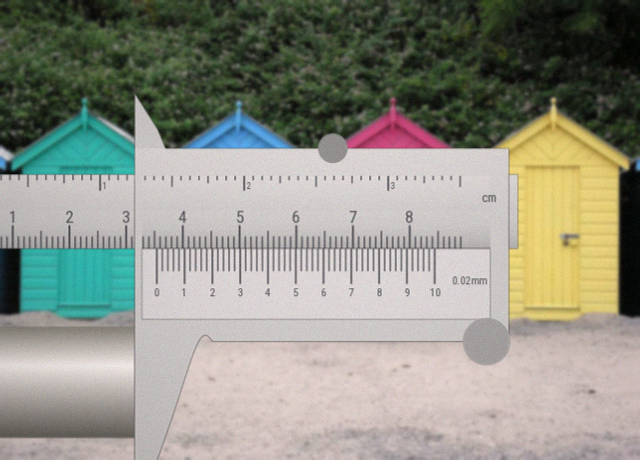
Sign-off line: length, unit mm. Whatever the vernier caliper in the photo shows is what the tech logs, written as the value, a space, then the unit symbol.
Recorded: 35.4 mm
